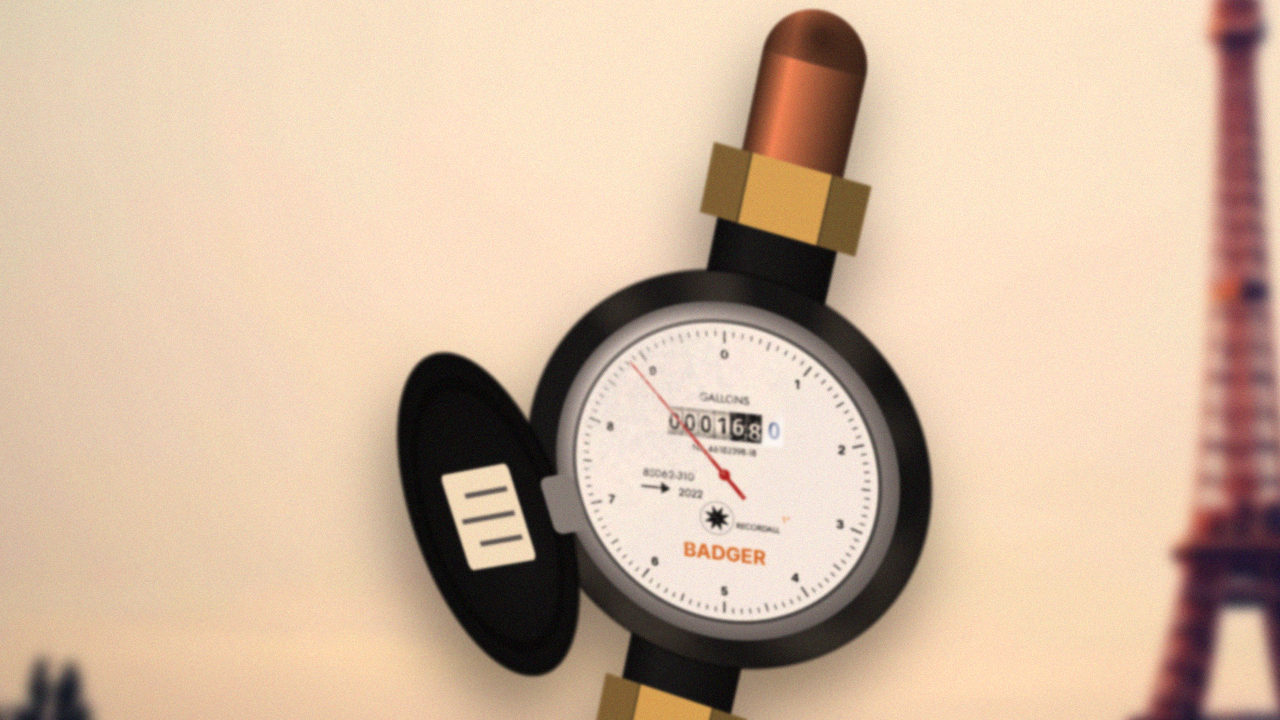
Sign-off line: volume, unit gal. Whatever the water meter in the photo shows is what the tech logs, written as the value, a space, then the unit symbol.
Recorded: 1678.8 gal
